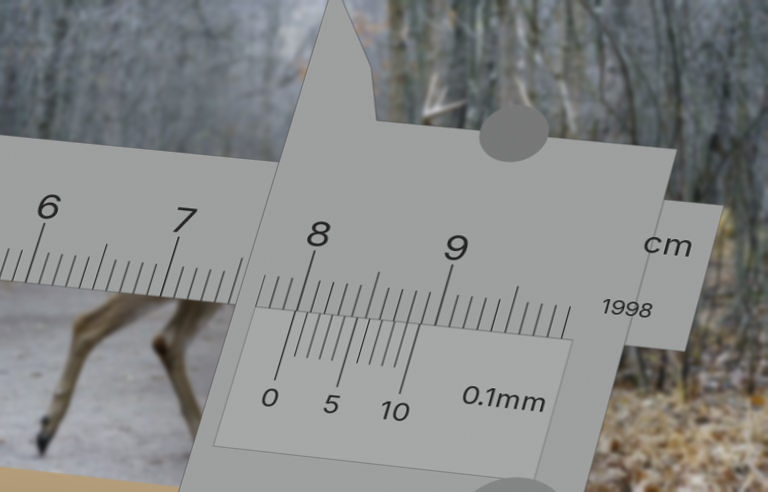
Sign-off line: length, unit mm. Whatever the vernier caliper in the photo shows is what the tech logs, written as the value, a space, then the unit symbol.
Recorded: 79.9 mm
